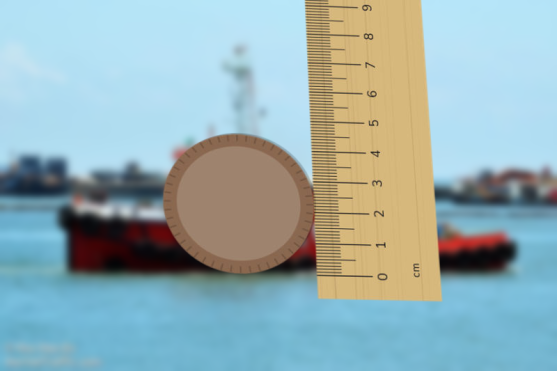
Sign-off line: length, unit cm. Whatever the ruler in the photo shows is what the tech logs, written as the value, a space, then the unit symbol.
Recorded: 4.5 cm
